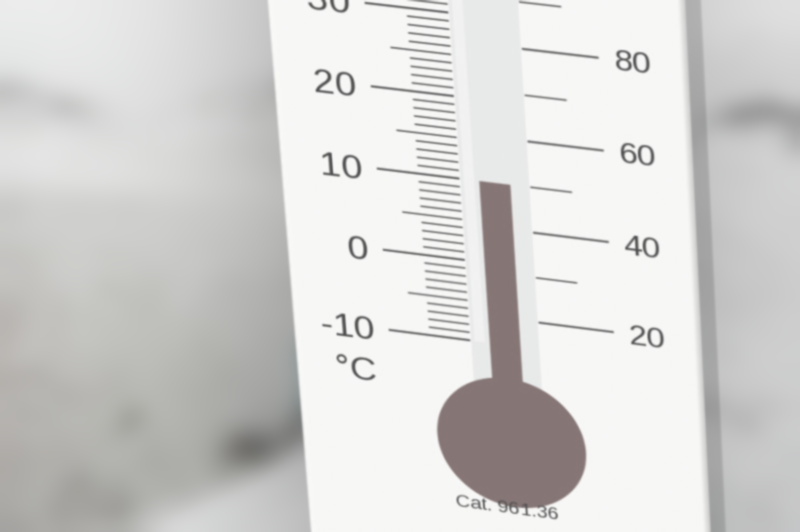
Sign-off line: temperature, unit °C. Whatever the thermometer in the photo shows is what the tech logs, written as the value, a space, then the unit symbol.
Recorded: 10 °C
